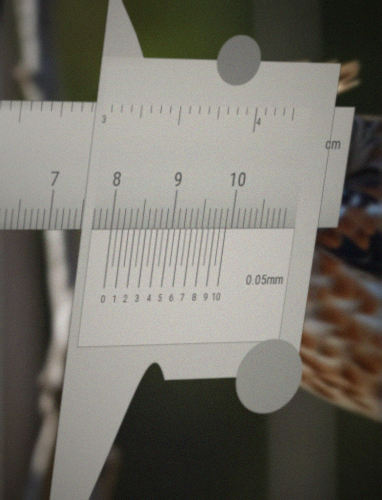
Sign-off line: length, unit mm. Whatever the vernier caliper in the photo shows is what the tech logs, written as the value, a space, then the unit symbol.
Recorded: 80.0 mm
